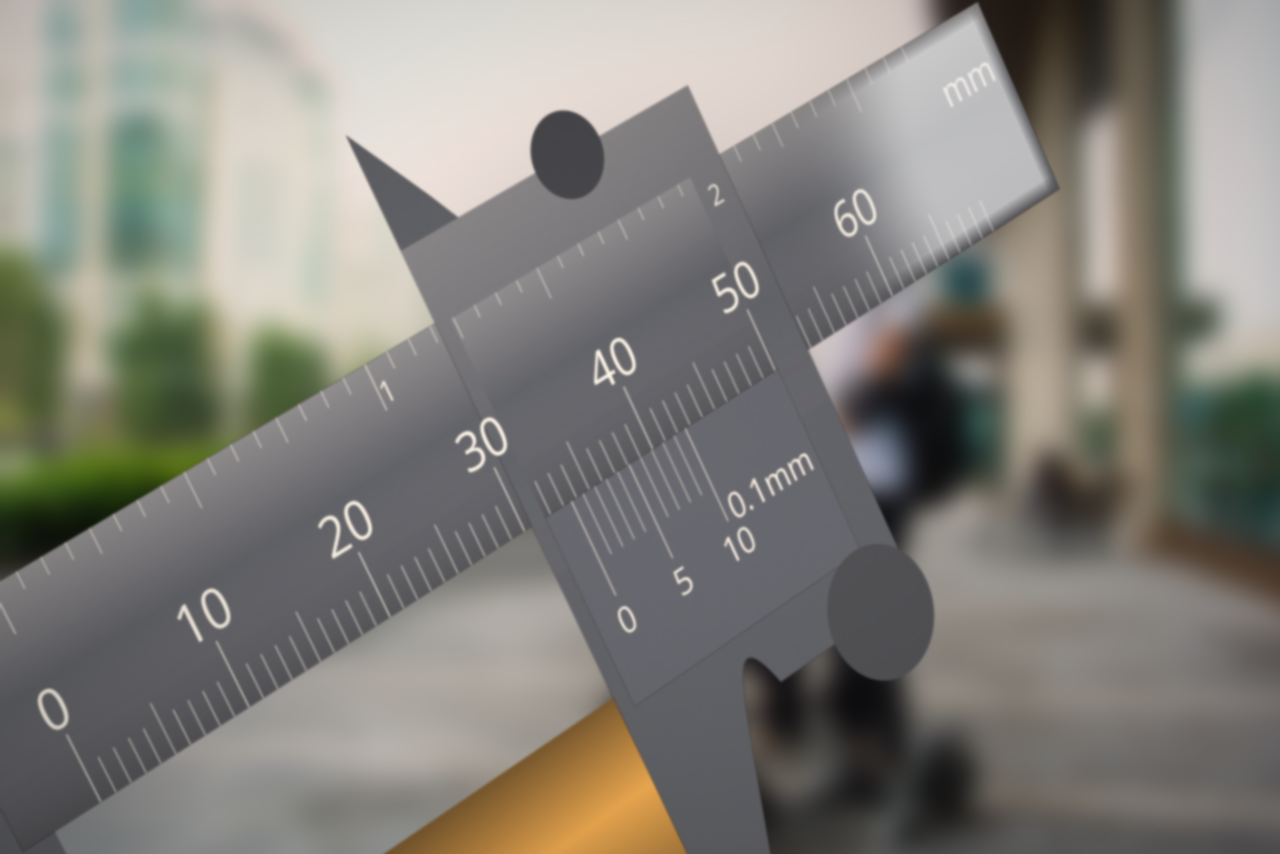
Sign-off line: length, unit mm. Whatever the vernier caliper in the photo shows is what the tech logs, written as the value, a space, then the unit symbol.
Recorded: 33.6 mm
